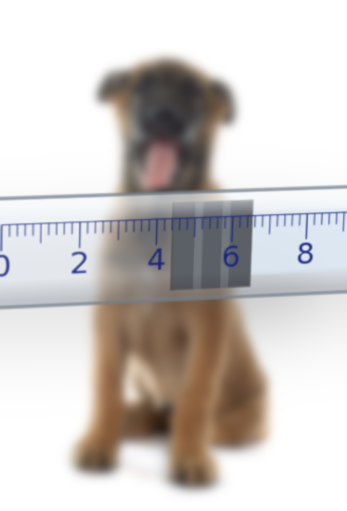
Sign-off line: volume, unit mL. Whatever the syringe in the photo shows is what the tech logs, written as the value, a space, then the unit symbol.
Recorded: 4.4 mL
